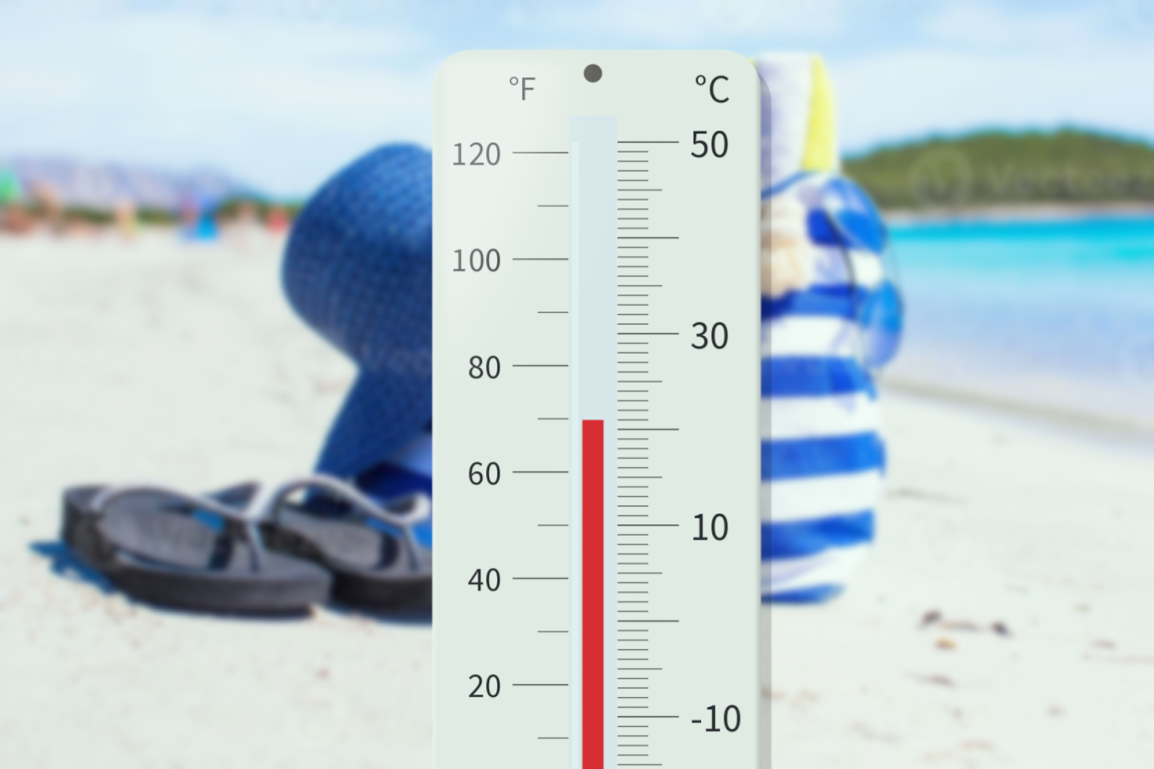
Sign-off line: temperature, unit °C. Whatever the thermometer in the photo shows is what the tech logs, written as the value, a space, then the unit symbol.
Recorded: 21 °C
